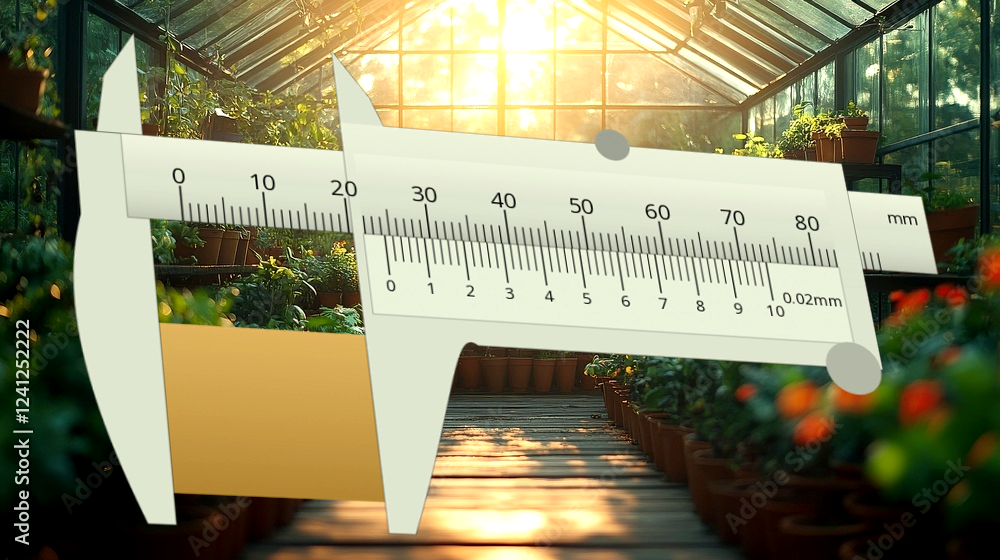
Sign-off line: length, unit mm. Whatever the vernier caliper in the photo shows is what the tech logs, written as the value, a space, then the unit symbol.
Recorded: 24.4 mm
